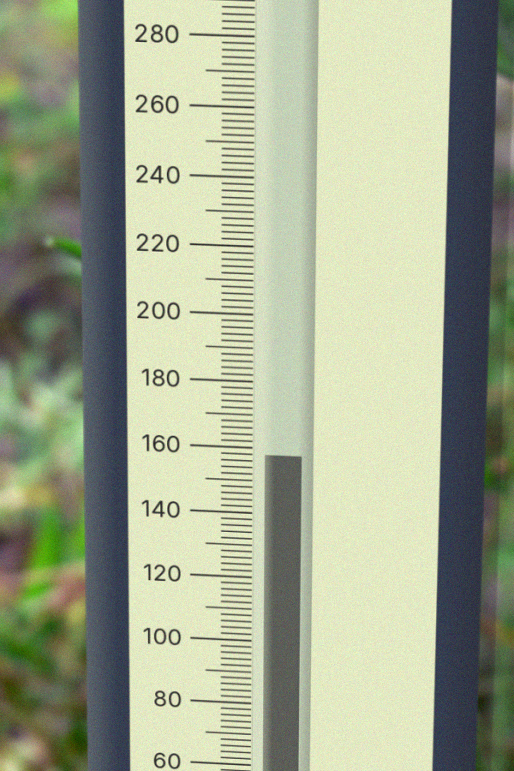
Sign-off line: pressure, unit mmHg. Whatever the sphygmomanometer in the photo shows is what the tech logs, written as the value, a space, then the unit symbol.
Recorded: 158 mmHg
